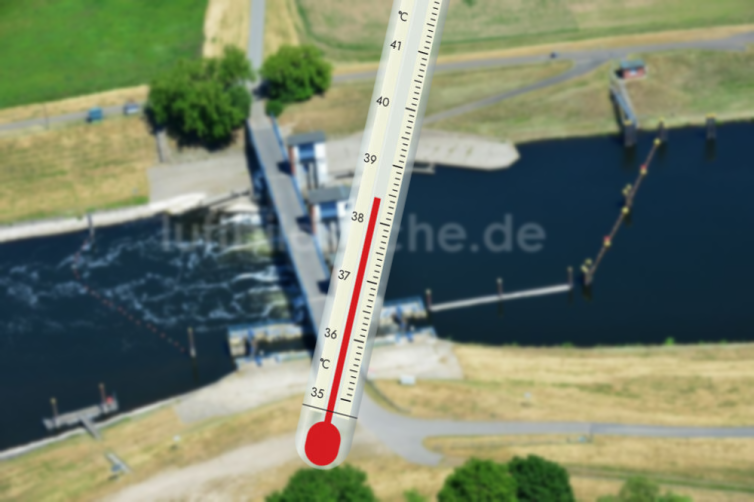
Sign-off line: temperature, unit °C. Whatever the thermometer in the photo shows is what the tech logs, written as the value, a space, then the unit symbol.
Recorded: 38.4 °C
